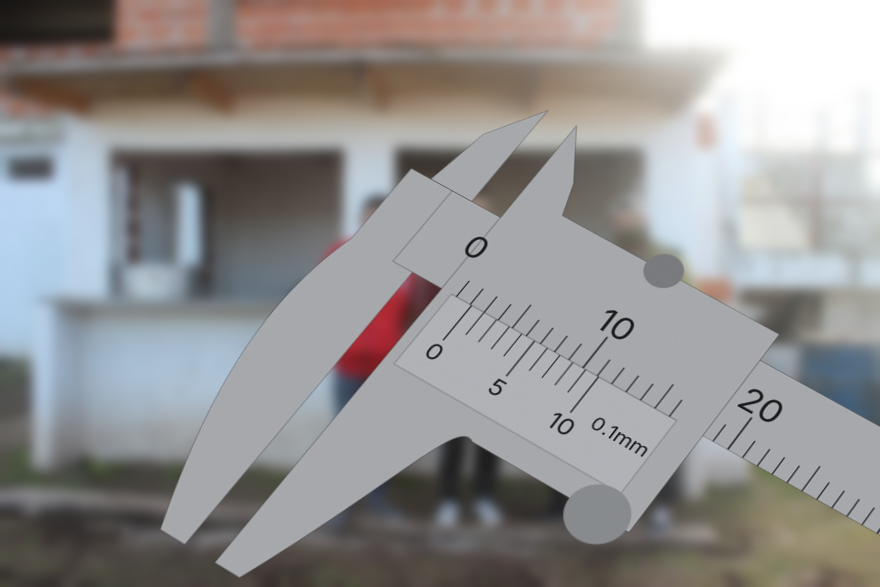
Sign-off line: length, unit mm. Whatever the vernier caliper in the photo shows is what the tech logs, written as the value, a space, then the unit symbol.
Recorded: 2.1 mm
